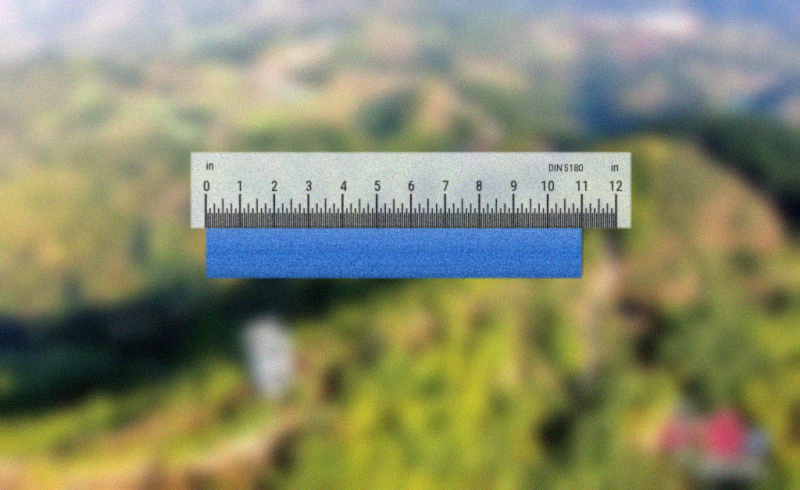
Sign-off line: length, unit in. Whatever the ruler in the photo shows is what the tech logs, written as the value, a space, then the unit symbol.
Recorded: 11 in
